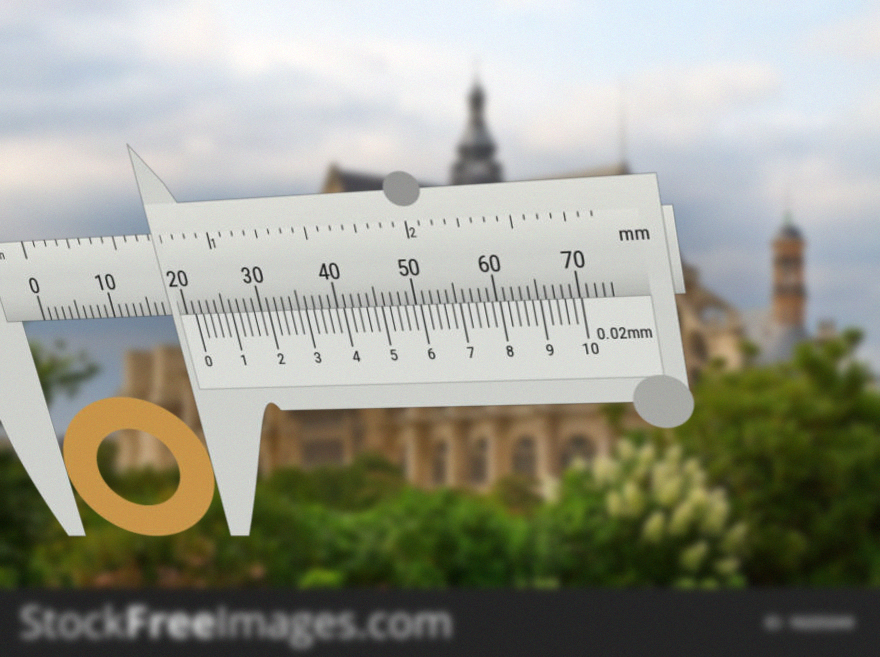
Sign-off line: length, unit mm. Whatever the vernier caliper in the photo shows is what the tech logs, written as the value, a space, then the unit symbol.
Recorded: 21.2 mm
